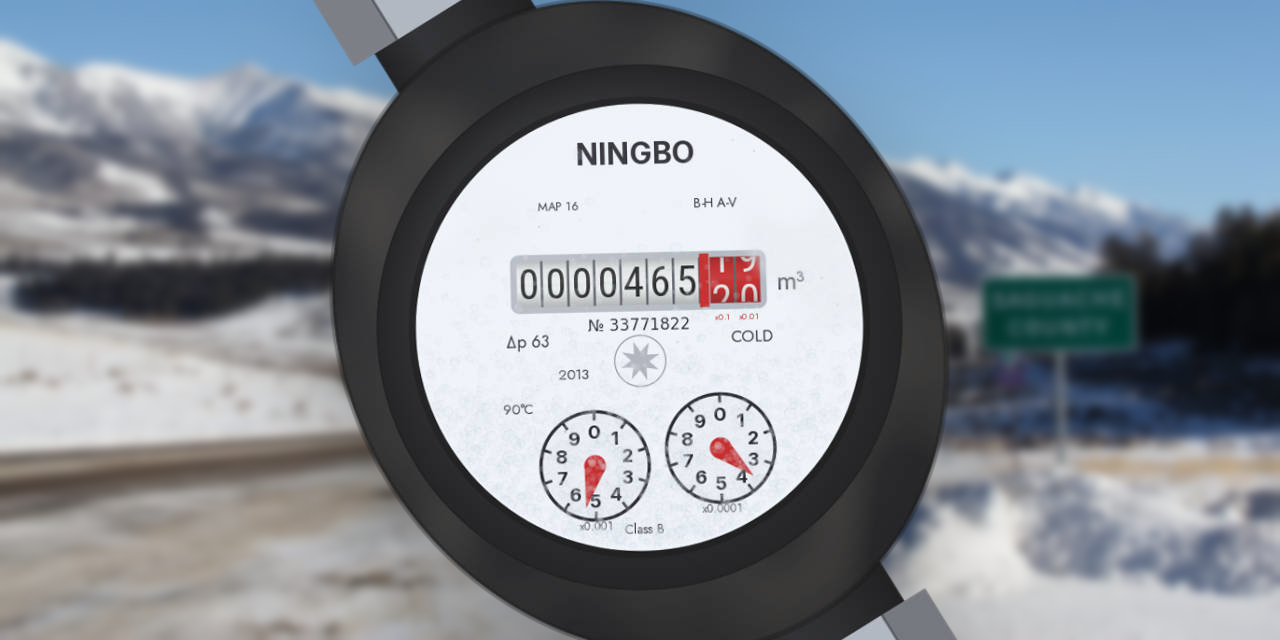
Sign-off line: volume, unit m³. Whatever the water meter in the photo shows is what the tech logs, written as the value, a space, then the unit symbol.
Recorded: 465.1953 m³
